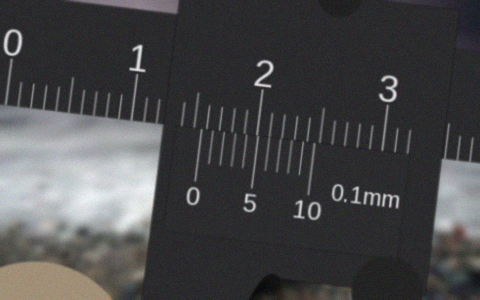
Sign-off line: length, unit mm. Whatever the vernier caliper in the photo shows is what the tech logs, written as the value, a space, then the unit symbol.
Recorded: 15.6 mm
